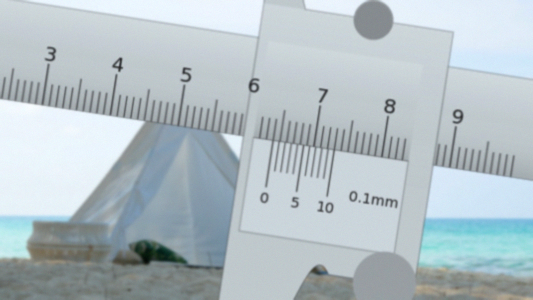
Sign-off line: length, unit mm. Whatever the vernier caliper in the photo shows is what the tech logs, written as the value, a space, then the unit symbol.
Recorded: 64.0 mm
